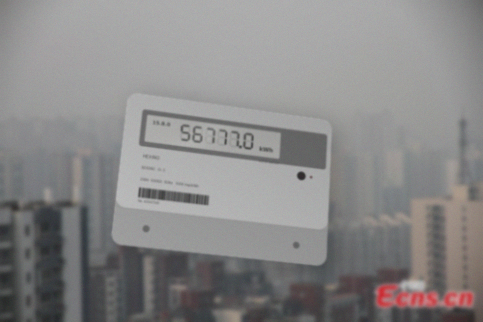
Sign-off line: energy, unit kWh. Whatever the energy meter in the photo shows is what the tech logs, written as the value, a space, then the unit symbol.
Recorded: 56777.0 kWh
